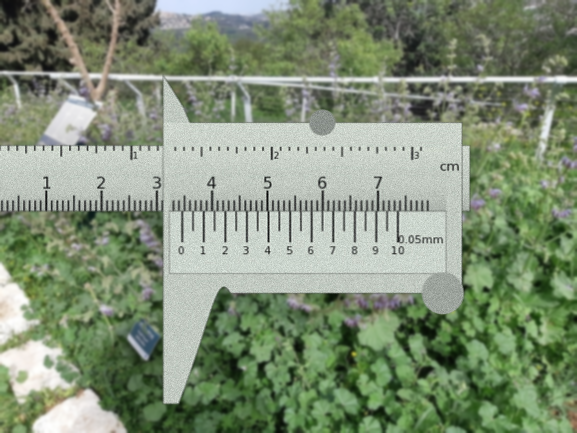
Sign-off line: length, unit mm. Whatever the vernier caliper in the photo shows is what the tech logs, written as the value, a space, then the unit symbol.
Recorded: 34.6 mm
